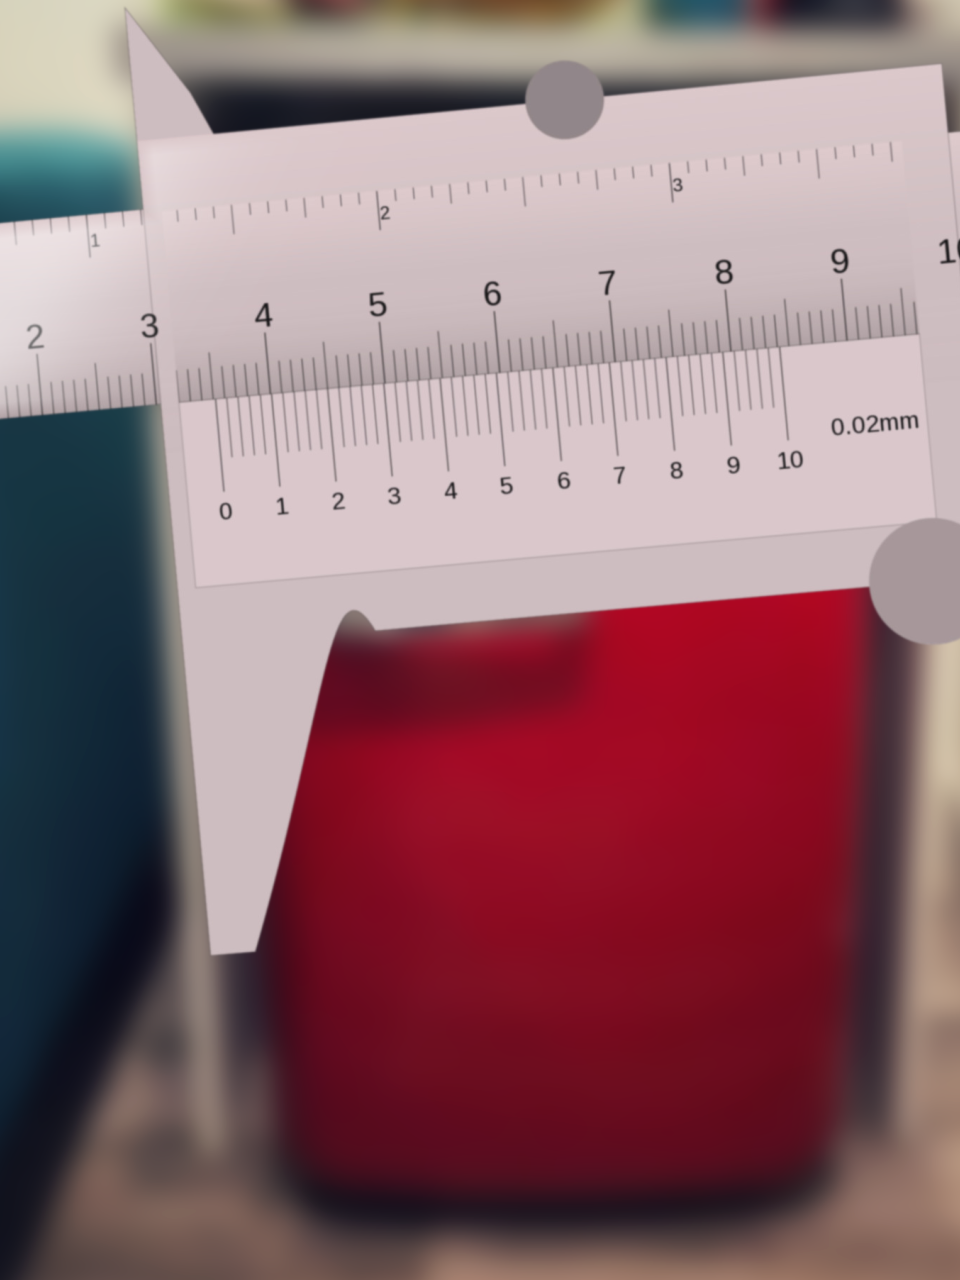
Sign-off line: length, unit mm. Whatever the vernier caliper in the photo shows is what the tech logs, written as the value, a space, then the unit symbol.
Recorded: 35.2 mm
